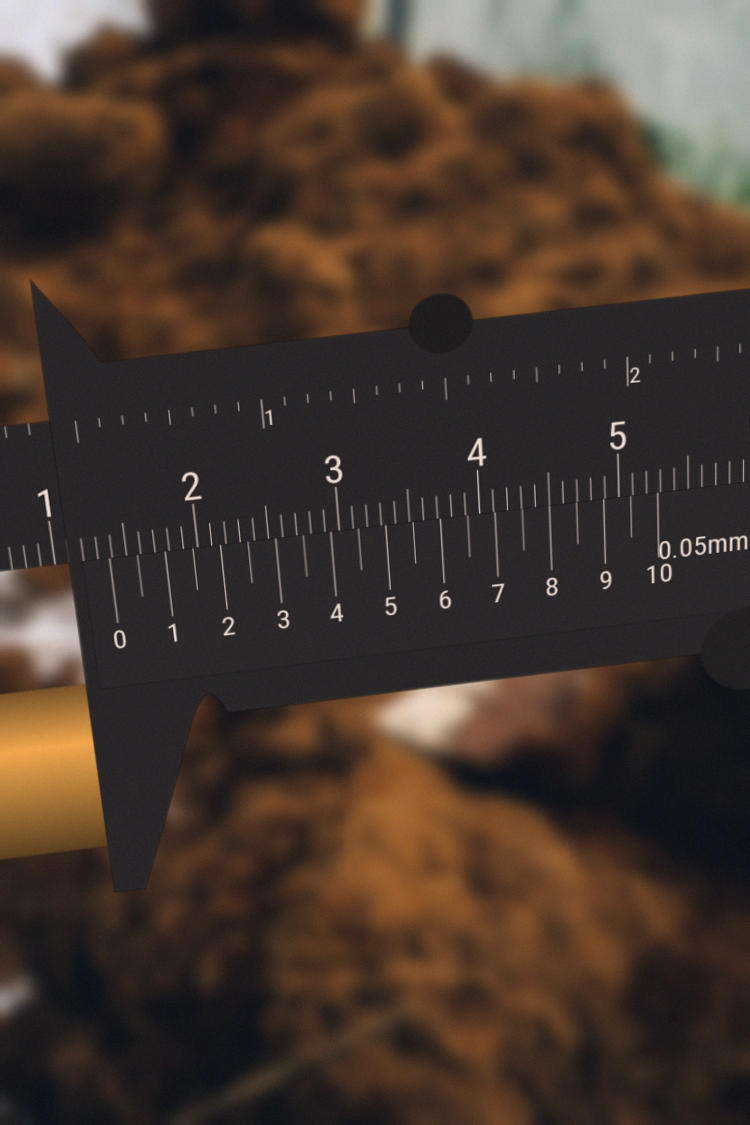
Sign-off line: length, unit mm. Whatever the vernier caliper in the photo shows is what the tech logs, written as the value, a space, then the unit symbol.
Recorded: 13.8 mm
